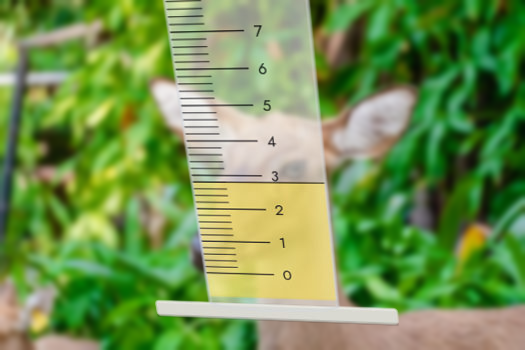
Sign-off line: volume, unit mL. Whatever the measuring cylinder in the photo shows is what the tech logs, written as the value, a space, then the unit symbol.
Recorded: 2.8 mL
